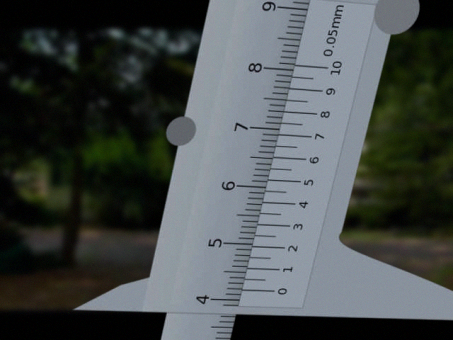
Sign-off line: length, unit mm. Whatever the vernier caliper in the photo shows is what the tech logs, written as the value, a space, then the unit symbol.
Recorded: 41.8 mm
